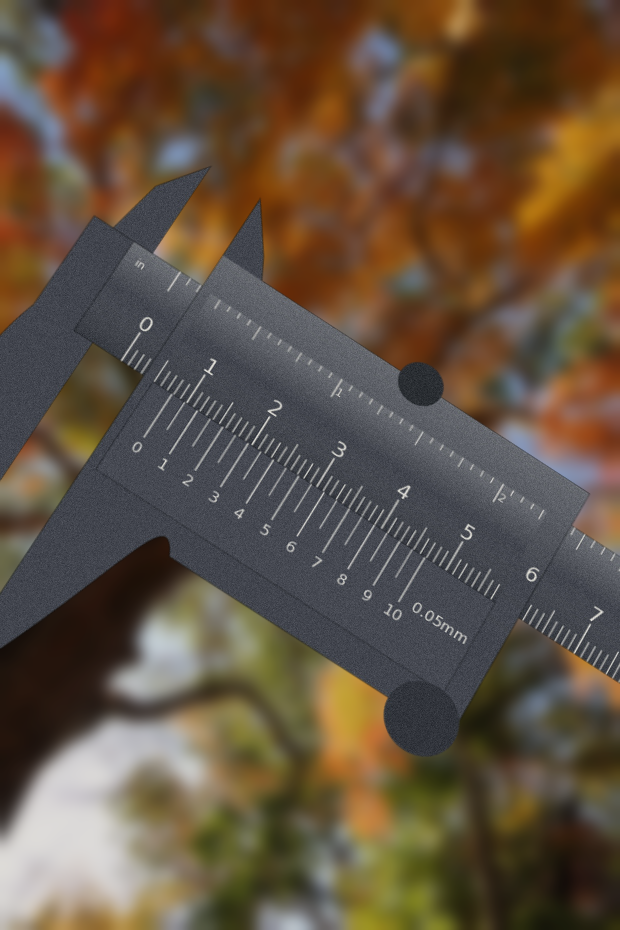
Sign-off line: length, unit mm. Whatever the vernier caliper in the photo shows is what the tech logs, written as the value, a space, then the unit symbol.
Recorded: 7.8 mm
